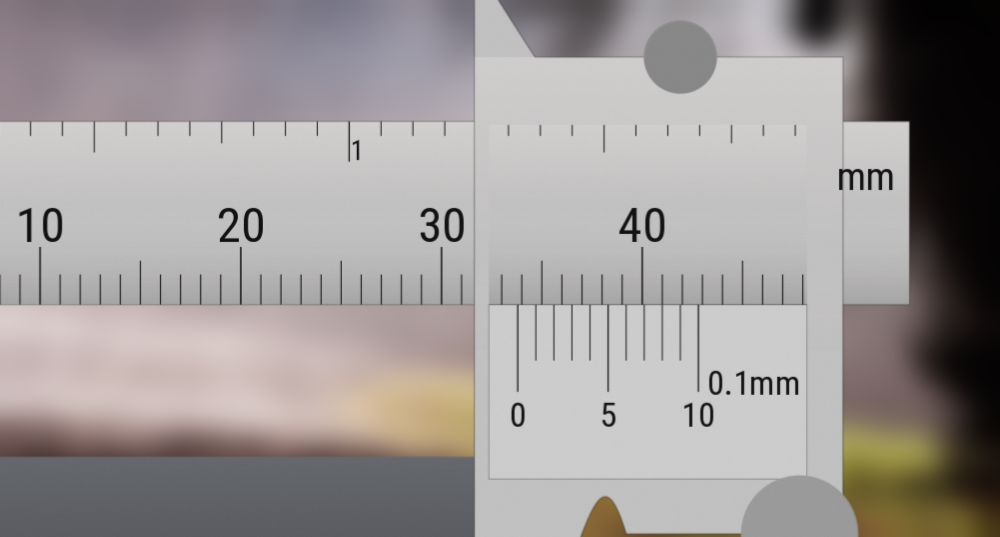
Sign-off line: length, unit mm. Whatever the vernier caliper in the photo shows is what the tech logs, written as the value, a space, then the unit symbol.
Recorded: 33.8 mm
